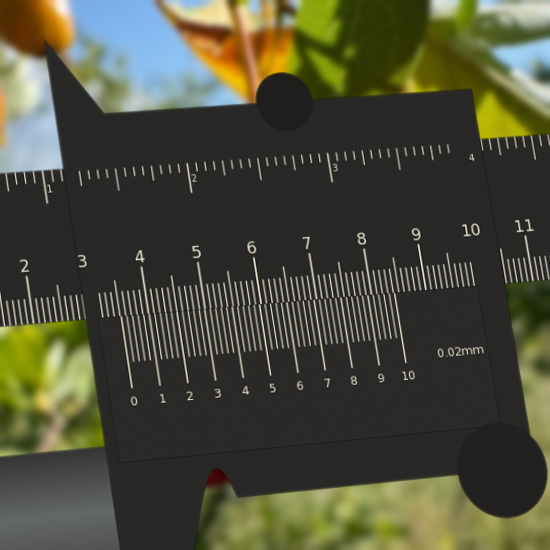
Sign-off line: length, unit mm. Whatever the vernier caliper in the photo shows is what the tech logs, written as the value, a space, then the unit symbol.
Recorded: 35.2 mm
